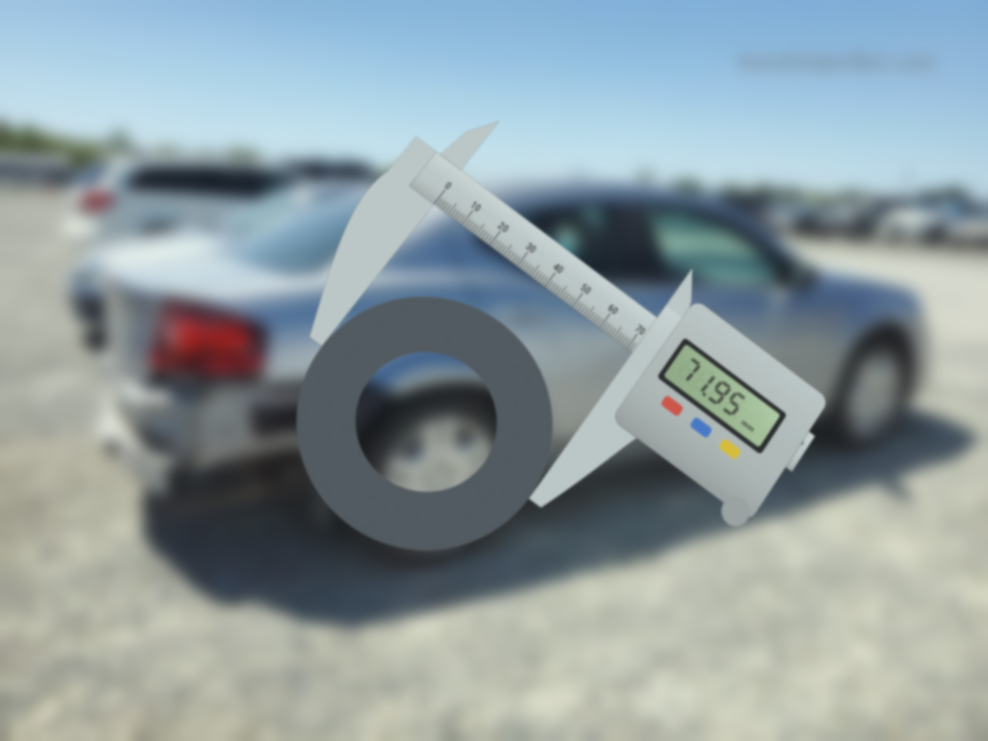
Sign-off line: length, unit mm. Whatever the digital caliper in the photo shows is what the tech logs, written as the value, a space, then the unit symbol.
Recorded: 71.95 mm
